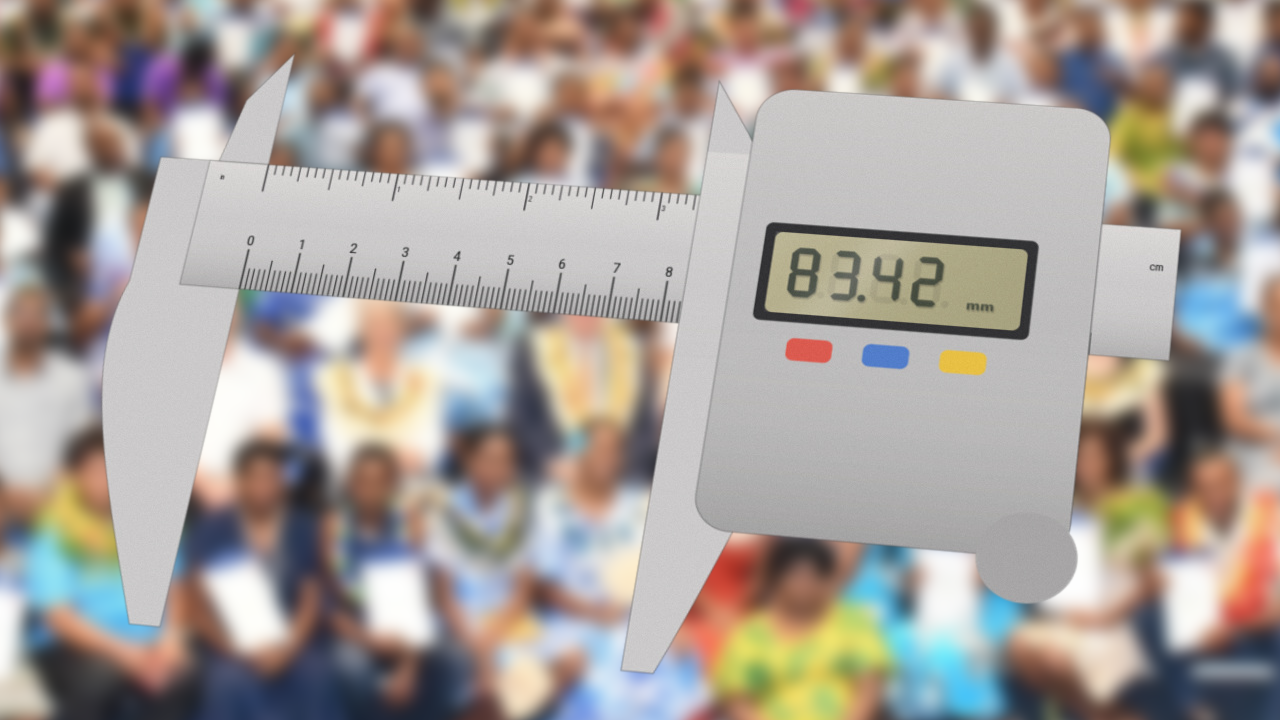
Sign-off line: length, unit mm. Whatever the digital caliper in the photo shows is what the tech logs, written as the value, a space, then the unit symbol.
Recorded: 83.42 mm
